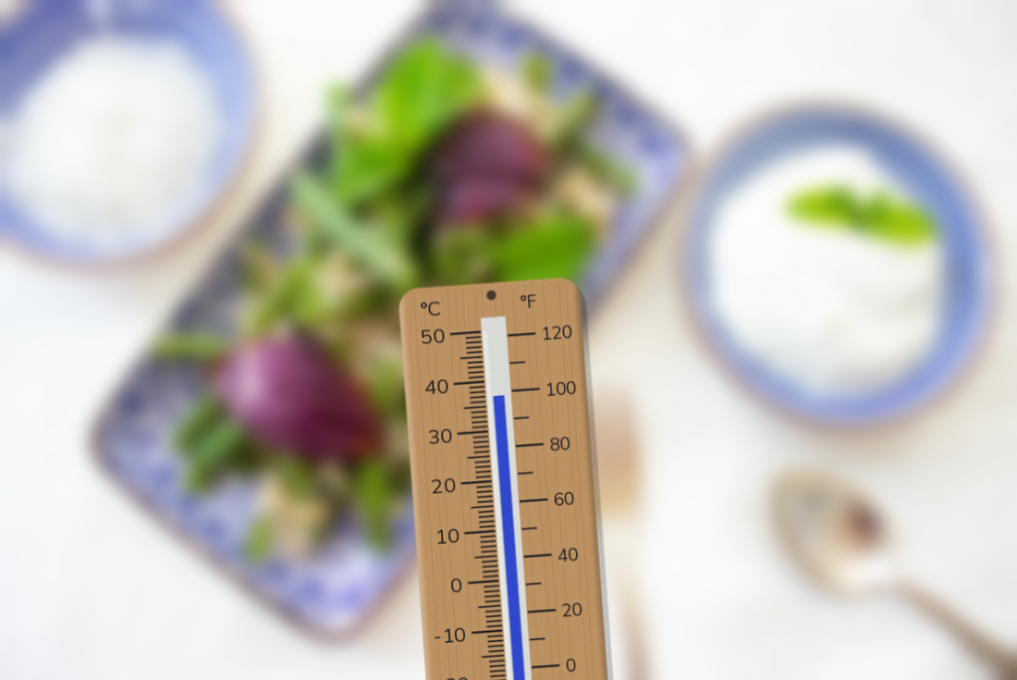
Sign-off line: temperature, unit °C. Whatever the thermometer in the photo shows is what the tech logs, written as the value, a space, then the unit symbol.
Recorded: 37 °C
